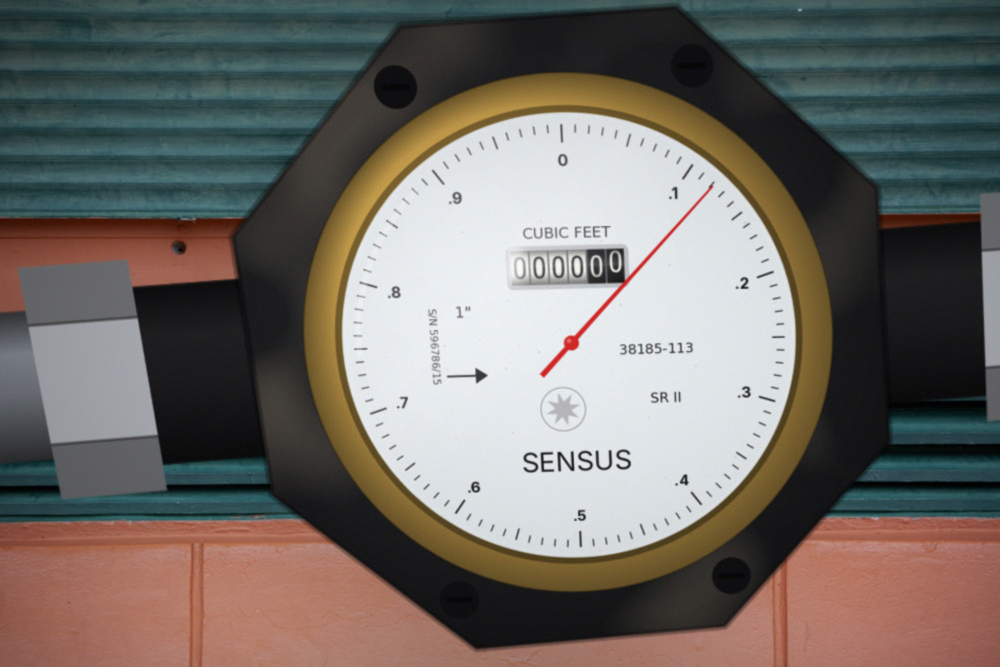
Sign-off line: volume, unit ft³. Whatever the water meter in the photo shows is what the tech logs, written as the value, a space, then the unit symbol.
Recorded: 0.12 ft³
